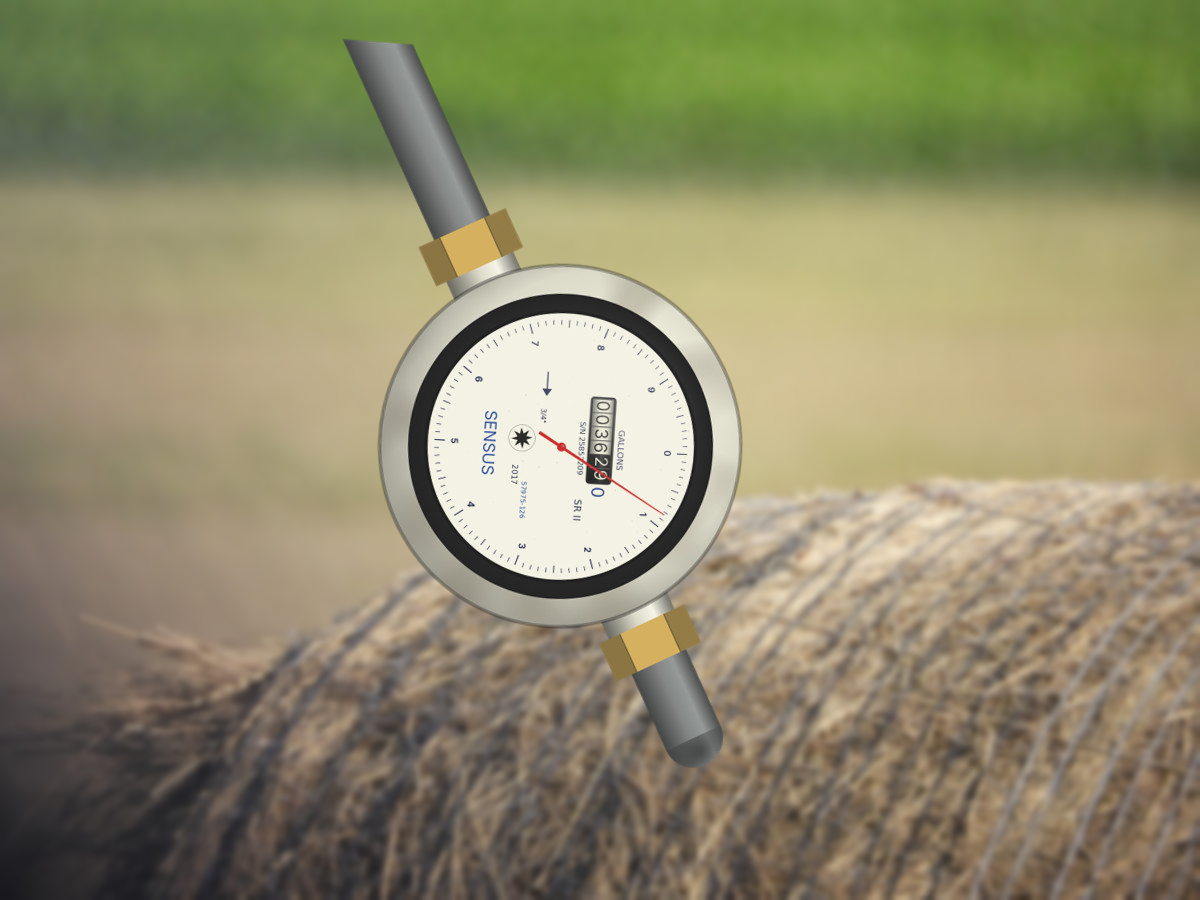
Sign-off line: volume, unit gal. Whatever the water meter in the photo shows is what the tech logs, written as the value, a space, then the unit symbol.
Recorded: 36290.8 gal
